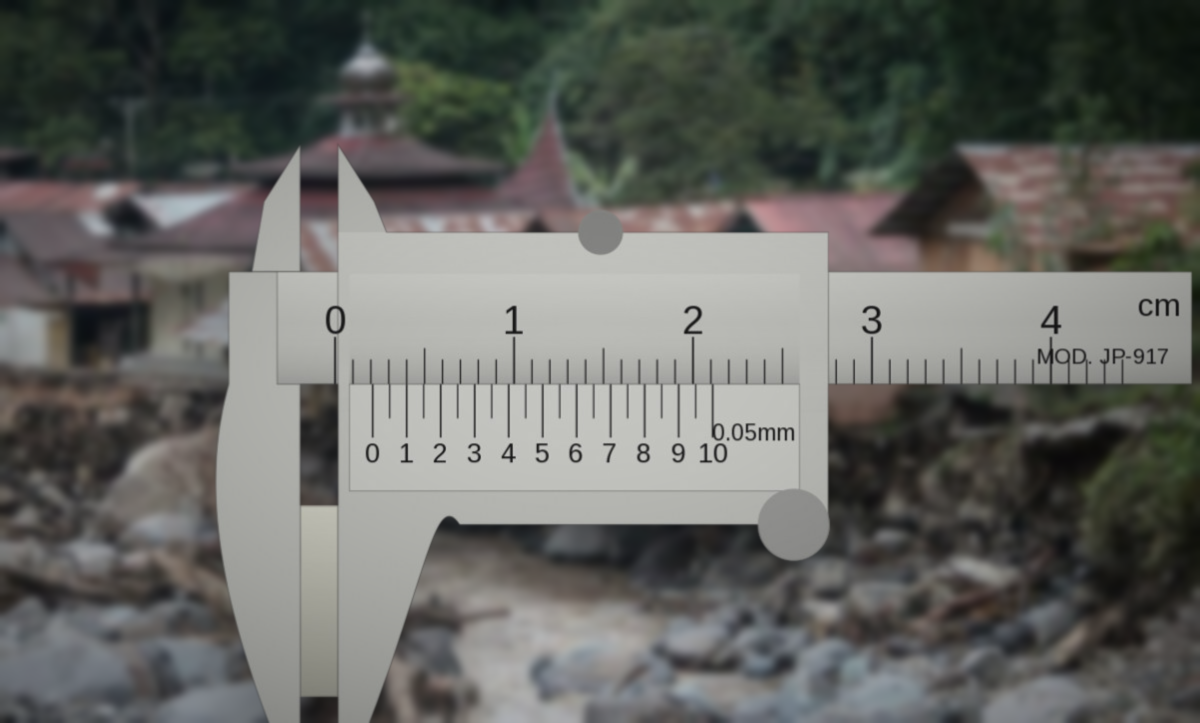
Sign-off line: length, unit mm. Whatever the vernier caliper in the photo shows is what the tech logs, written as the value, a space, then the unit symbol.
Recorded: 2.1 mm
